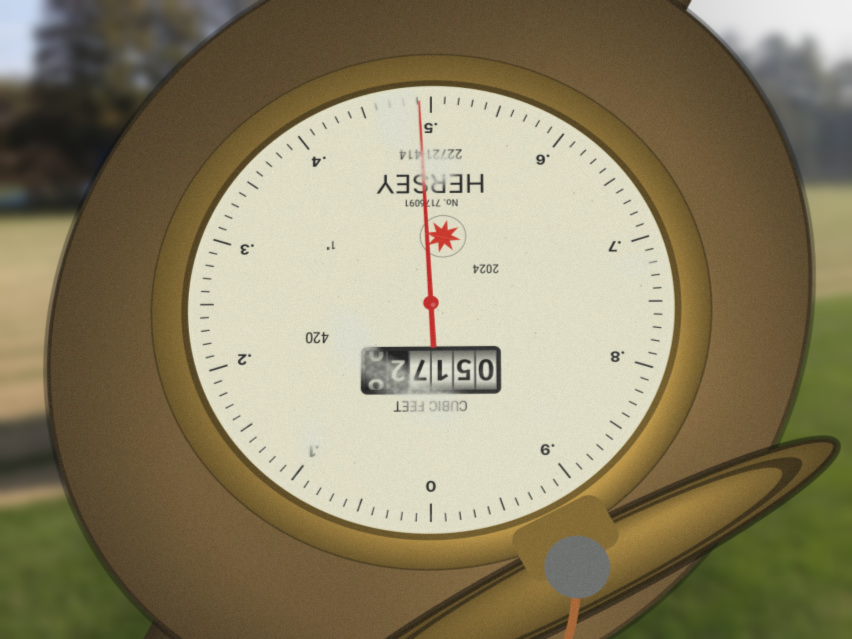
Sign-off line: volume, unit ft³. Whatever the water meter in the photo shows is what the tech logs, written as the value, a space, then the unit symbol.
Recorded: 51728.49 ft³
